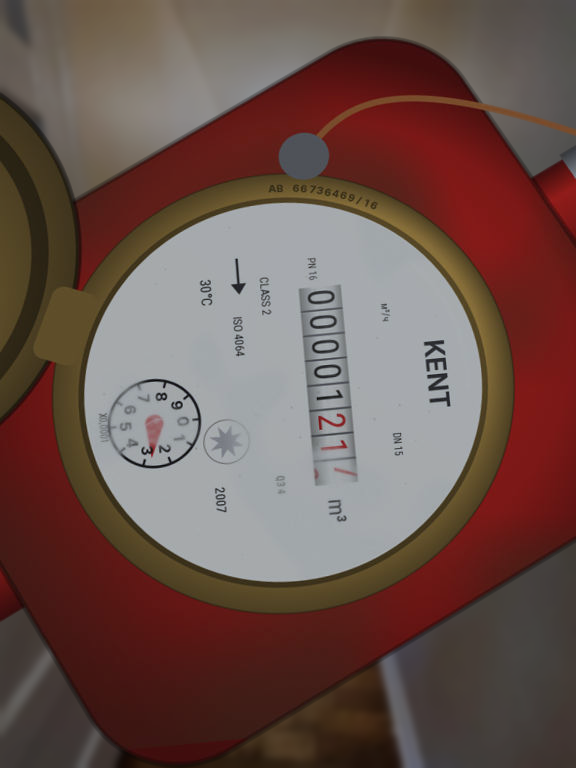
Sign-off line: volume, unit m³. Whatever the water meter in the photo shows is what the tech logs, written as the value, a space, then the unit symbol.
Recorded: 1.2172 m³
